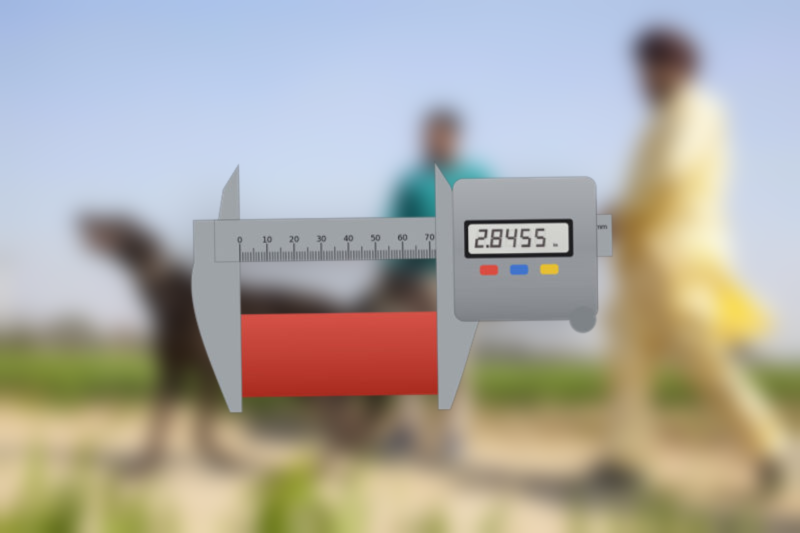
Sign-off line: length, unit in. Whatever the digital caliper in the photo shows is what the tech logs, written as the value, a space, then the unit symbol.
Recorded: 2.8455 in
